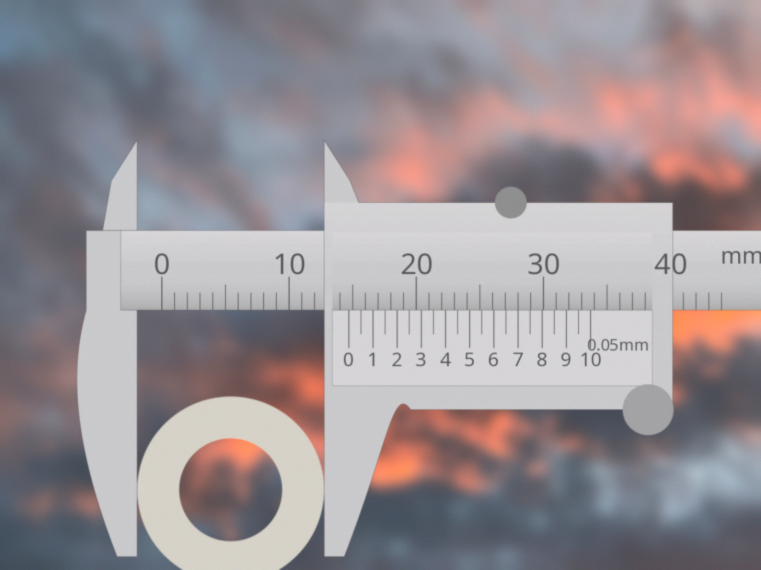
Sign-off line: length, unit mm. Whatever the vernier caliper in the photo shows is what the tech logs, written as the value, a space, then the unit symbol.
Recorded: 14.7 mm
